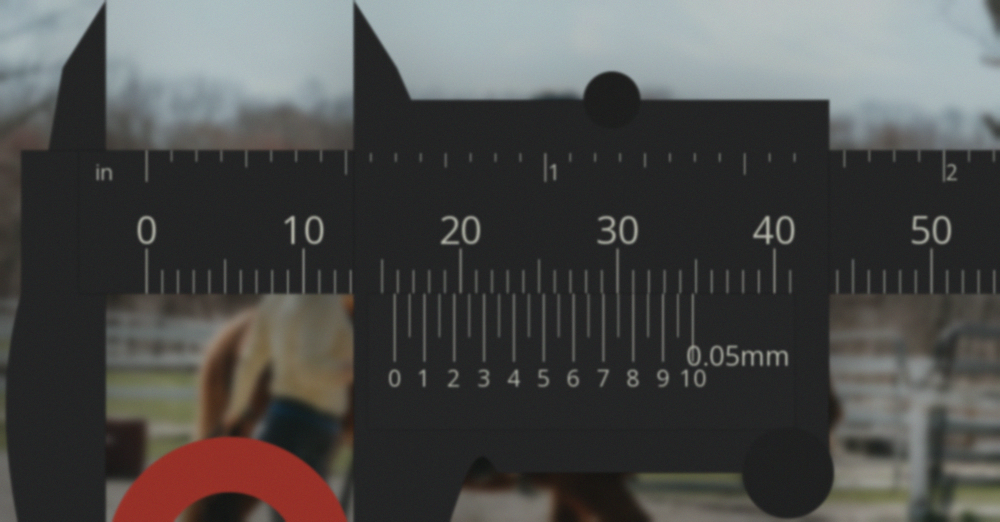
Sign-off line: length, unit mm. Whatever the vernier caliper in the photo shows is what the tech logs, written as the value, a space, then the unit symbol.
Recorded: 15.8 mm
